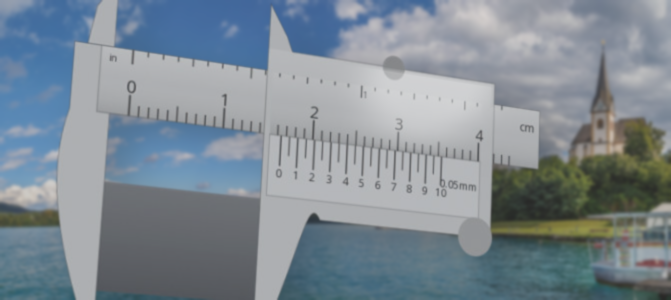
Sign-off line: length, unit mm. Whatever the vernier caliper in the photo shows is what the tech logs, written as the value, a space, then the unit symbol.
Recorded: 16.4 mm
